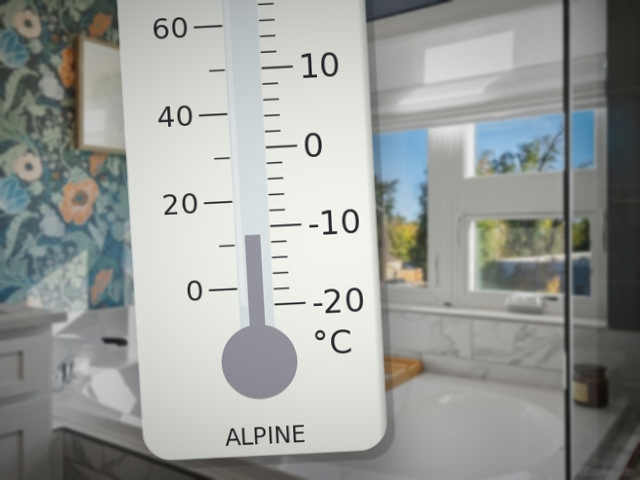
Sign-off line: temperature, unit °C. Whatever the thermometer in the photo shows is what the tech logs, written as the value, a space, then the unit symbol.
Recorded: -11 °C
